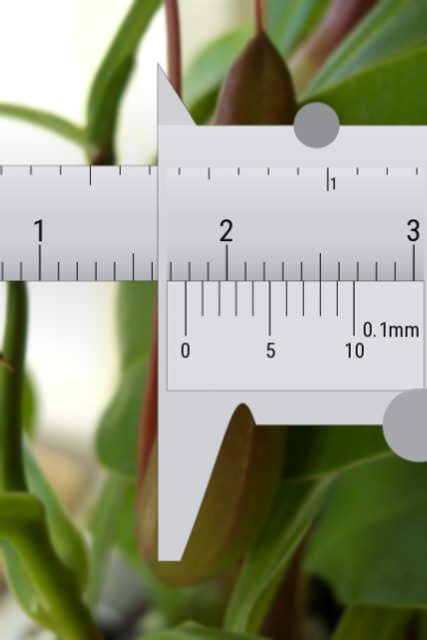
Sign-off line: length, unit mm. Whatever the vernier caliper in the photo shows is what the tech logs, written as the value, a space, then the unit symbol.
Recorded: 17.8 mm
